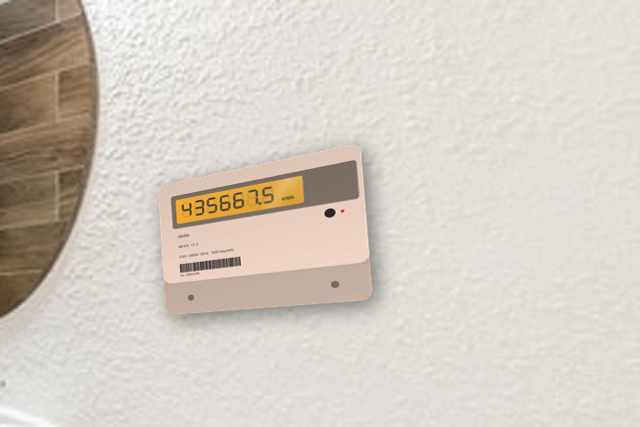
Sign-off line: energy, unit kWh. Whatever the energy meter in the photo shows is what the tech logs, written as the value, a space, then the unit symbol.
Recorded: 435667.5 kWh
